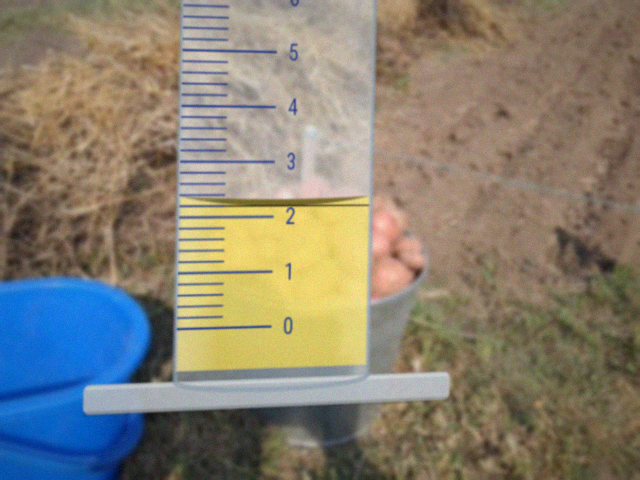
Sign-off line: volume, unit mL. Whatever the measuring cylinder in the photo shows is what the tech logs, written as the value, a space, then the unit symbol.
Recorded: 2.2 mL
